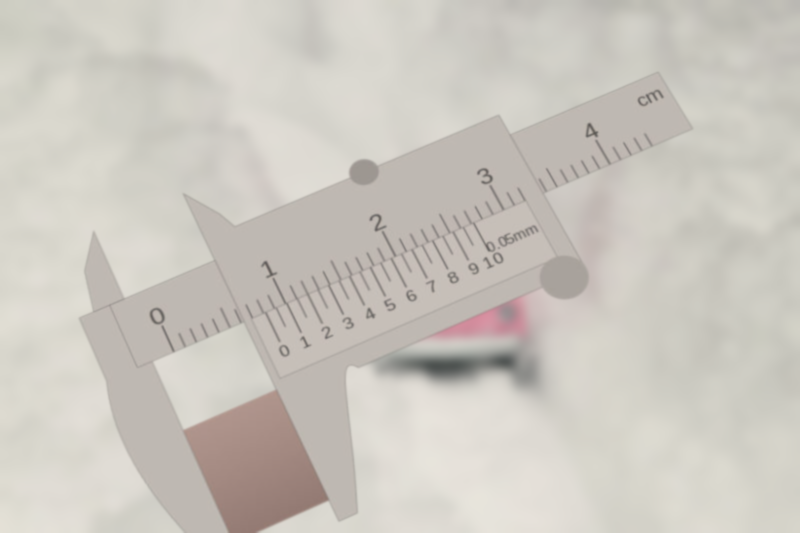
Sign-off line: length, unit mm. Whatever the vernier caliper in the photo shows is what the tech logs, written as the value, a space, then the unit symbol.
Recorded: 8.2 mm
